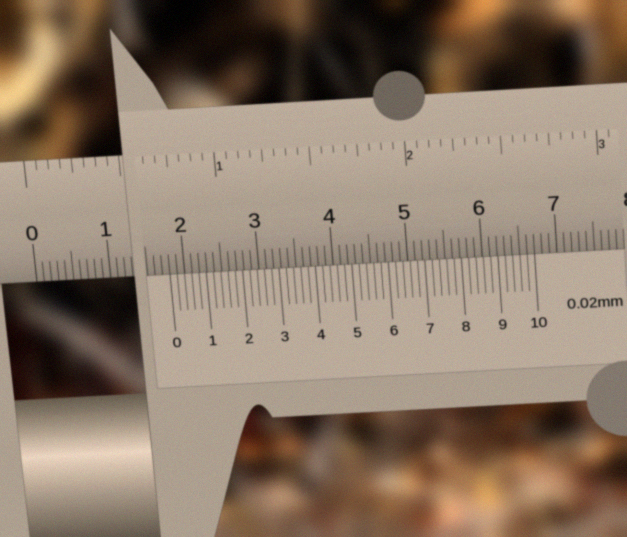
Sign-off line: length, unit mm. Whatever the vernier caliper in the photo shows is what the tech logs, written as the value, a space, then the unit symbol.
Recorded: 18.0 mm
